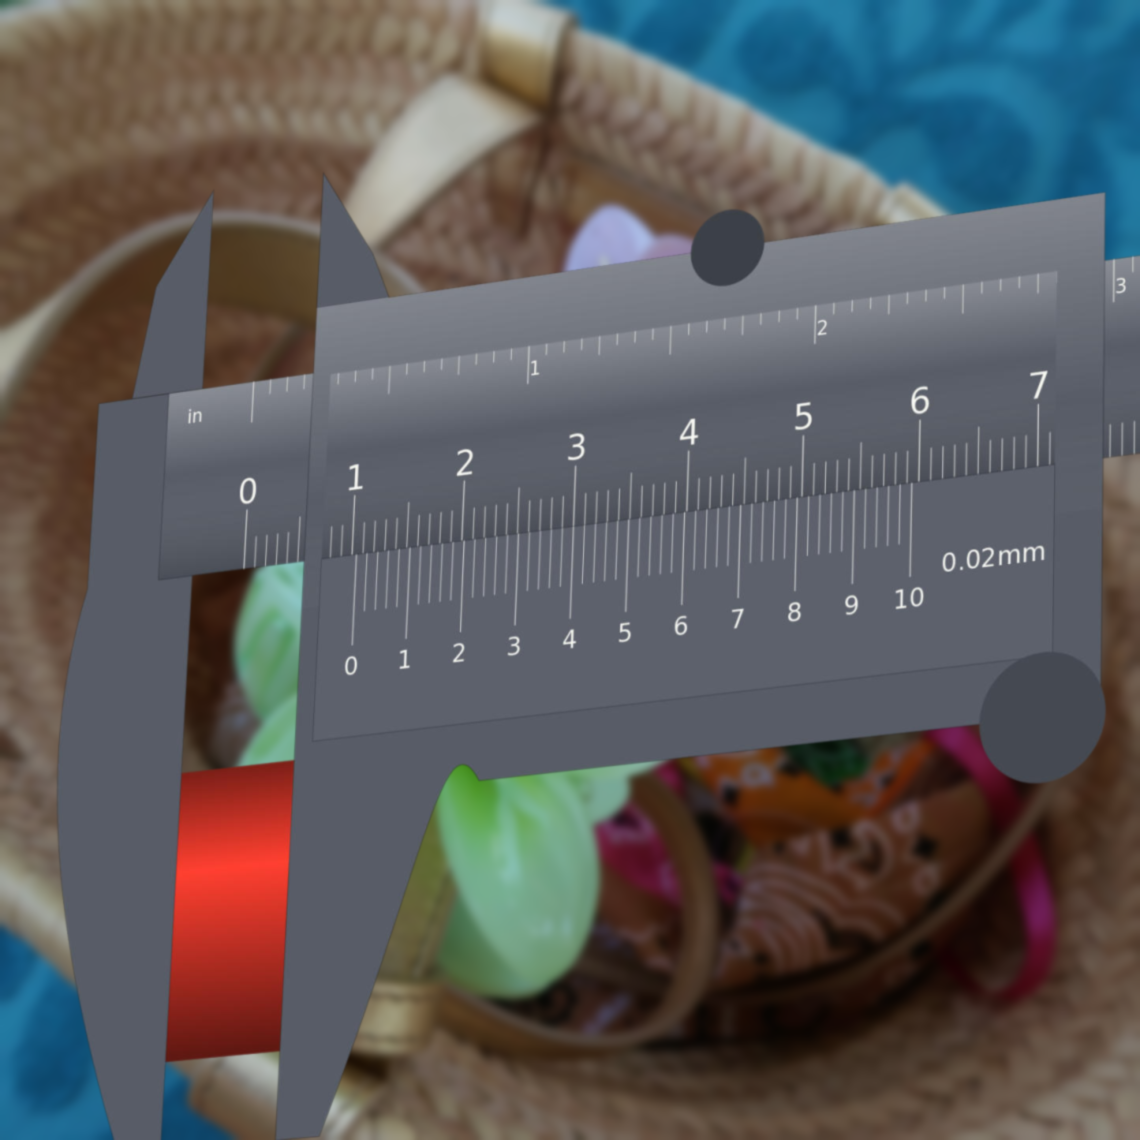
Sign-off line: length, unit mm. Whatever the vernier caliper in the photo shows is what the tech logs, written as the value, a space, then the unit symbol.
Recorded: 10.4 mm
